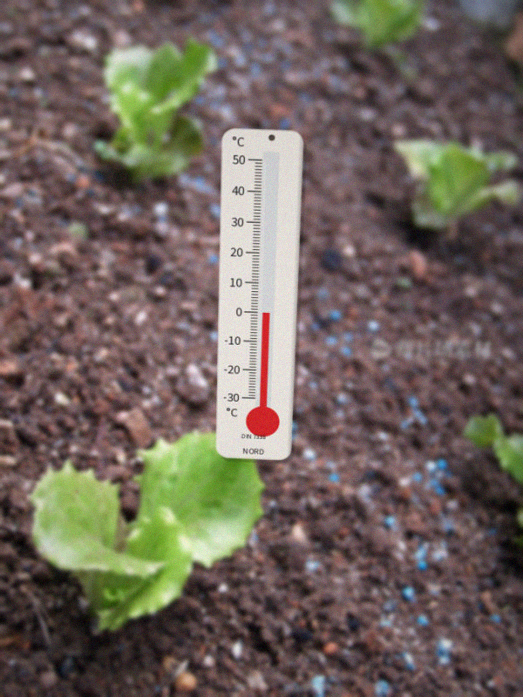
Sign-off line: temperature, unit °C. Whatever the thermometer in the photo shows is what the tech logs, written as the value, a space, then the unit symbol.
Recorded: 0 °C
